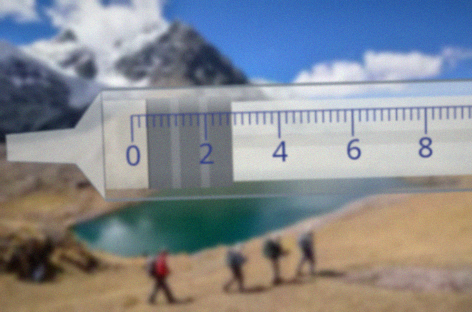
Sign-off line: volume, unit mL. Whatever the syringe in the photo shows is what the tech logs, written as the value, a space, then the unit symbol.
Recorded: 0.4 mL
